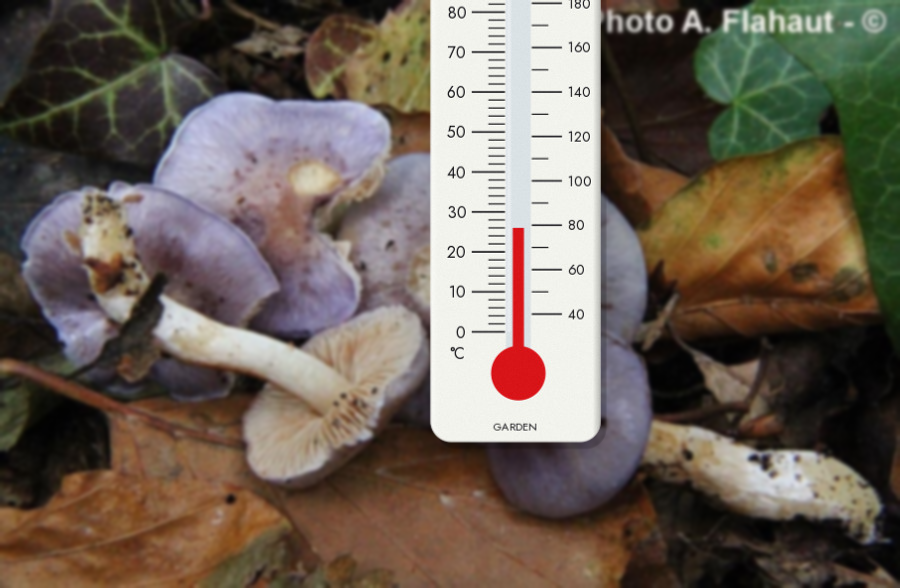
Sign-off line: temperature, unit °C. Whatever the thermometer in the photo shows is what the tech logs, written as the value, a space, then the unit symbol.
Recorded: 26 °C
